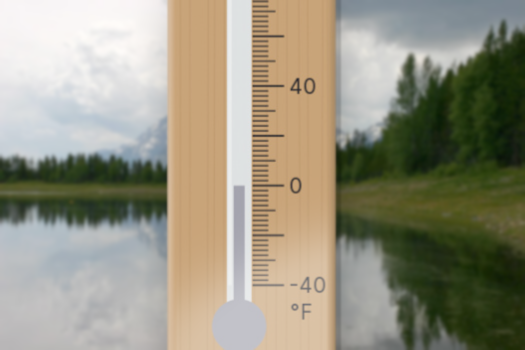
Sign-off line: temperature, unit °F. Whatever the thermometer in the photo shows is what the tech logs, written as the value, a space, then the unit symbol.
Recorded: 0 °F
